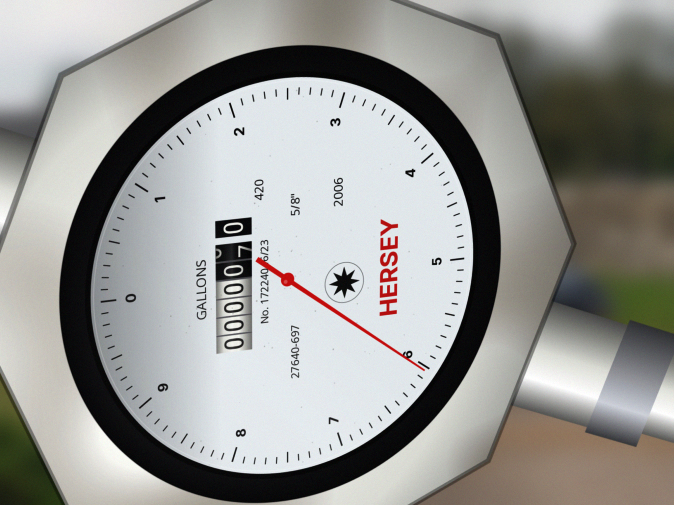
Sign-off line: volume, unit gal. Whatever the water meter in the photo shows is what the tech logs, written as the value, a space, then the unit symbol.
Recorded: 66.0 gal
